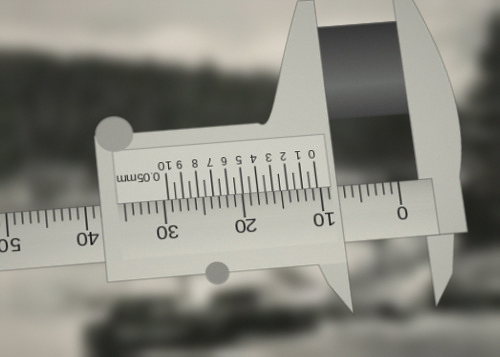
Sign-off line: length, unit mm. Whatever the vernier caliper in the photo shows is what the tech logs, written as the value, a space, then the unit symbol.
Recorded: 10.4 mm
